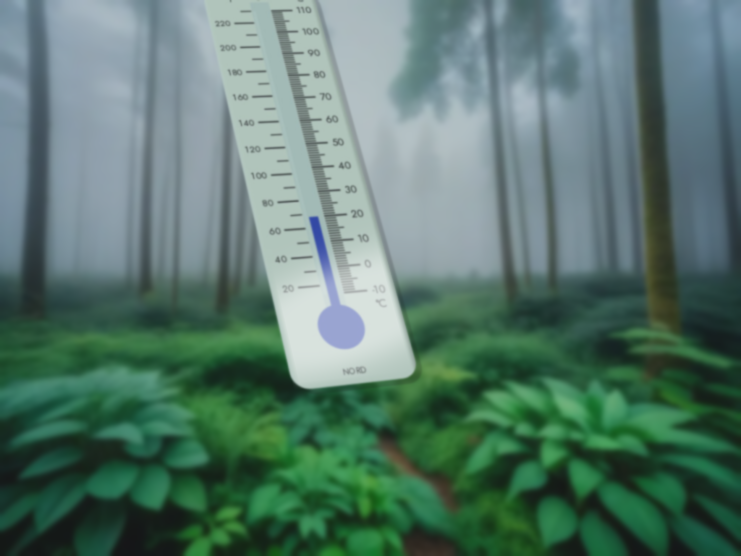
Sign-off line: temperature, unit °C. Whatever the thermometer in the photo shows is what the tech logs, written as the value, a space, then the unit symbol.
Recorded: 20 °C
